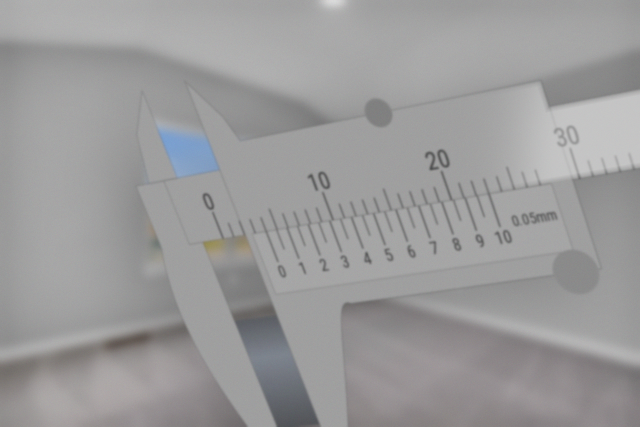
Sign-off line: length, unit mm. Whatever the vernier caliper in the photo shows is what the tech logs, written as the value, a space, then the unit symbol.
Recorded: 4.0 mm
